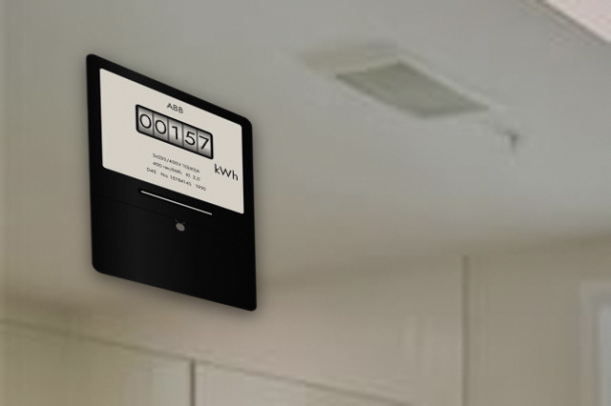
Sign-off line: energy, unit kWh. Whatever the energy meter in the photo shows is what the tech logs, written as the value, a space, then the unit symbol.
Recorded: 157 kWh
